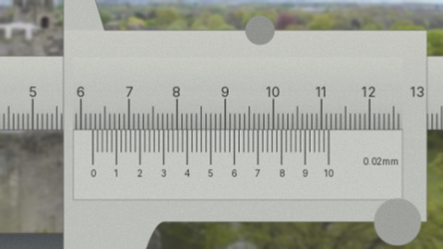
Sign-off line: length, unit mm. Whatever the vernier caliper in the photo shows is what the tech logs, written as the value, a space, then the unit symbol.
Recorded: 62.5 mm
